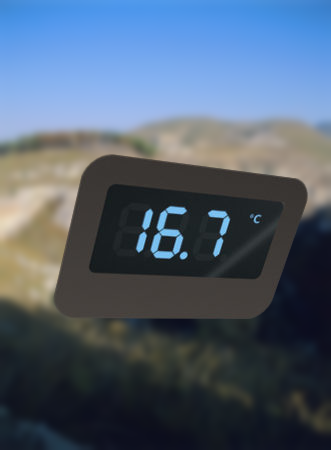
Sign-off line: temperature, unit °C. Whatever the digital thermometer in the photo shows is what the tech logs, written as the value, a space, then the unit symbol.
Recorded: 16.7 °C
